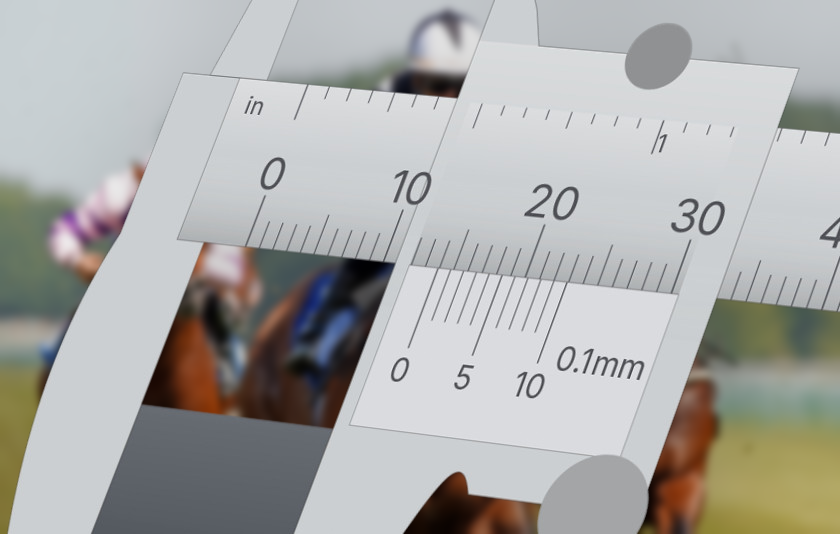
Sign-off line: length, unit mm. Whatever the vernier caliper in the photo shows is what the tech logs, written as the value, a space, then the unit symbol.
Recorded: 13.9 mm
